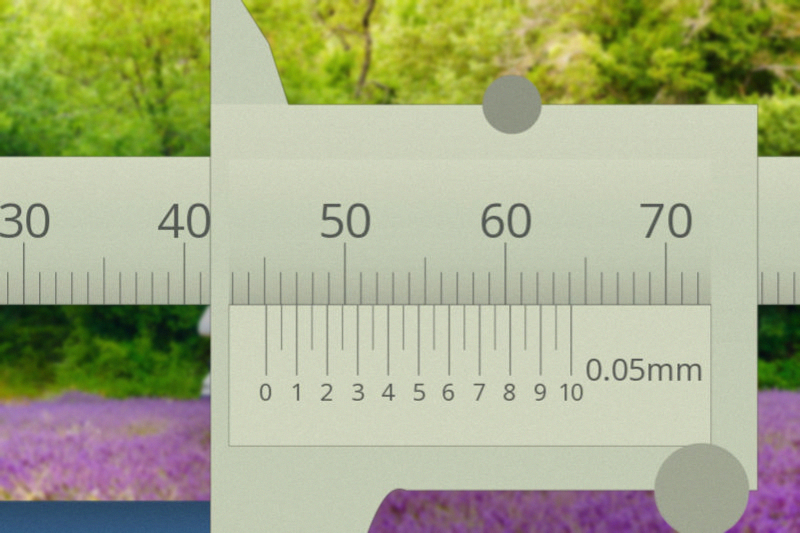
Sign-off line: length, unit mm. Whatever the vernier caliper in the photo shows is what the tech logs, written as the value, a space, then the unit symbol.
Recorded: 45.1 mm
